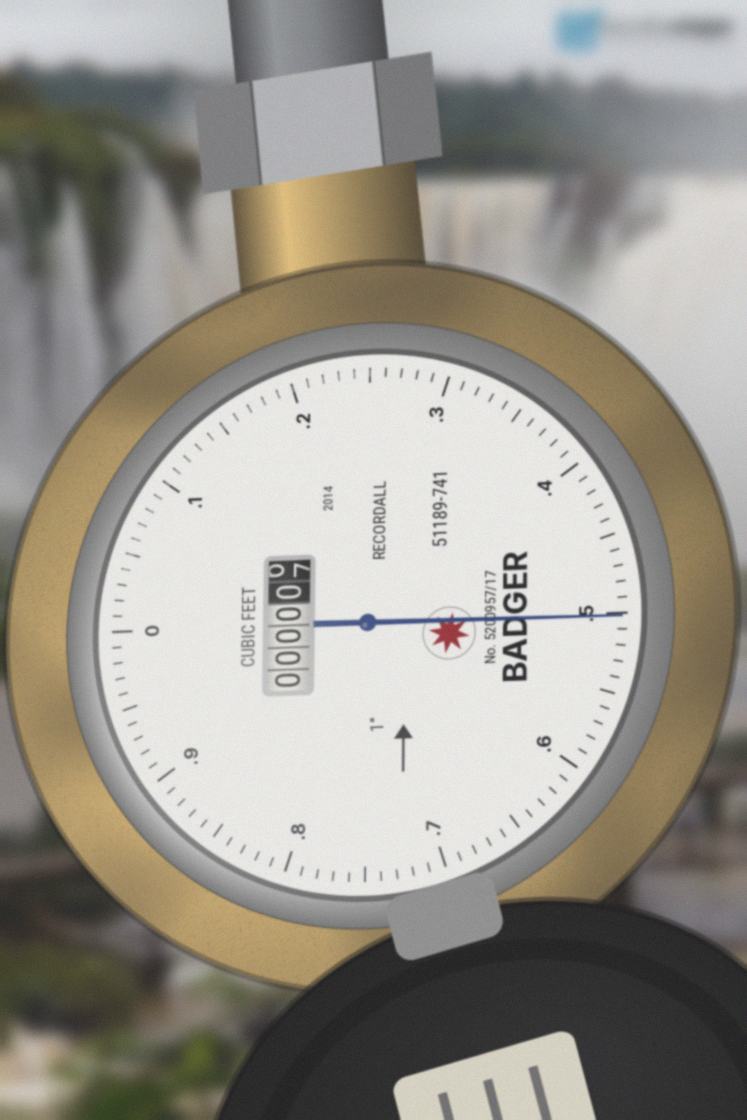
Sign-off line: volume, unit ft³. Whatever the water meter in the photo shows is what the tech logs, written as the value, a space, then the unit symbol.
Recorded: 6.50 ft³
